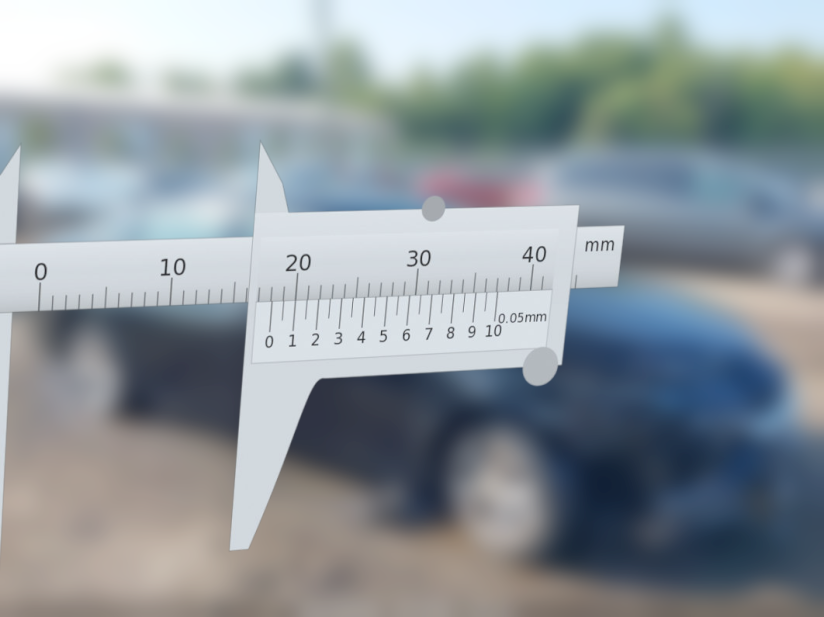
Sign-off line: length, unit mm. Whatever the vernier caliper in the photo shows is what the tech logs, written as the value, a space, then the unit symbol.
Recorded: 18.1 mm
